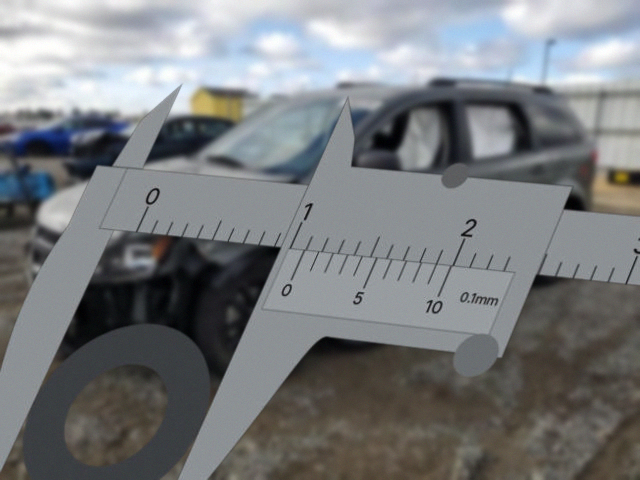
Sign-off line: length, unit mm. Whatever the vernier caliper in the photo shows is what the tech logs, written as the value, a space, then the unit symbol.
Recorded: 10.9 mm
